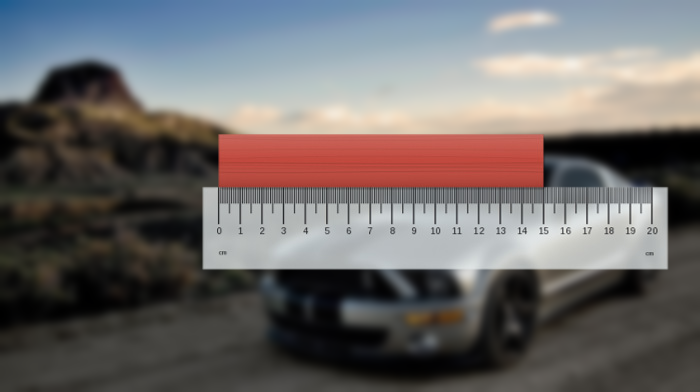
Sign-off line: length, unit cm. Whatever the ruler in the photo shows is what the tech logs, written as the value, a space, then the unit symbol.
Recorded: 15 cm
